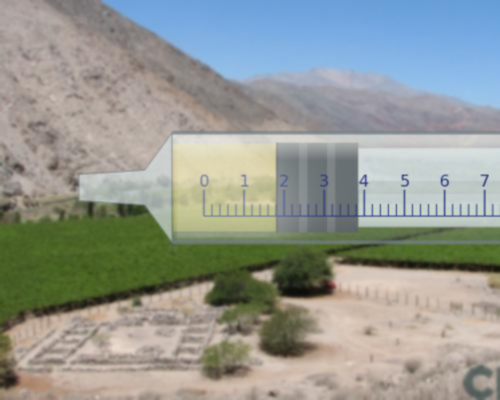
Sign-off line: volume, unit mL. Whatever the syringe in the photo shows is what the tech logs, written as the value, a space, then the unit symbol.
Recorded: 1.8 mL
